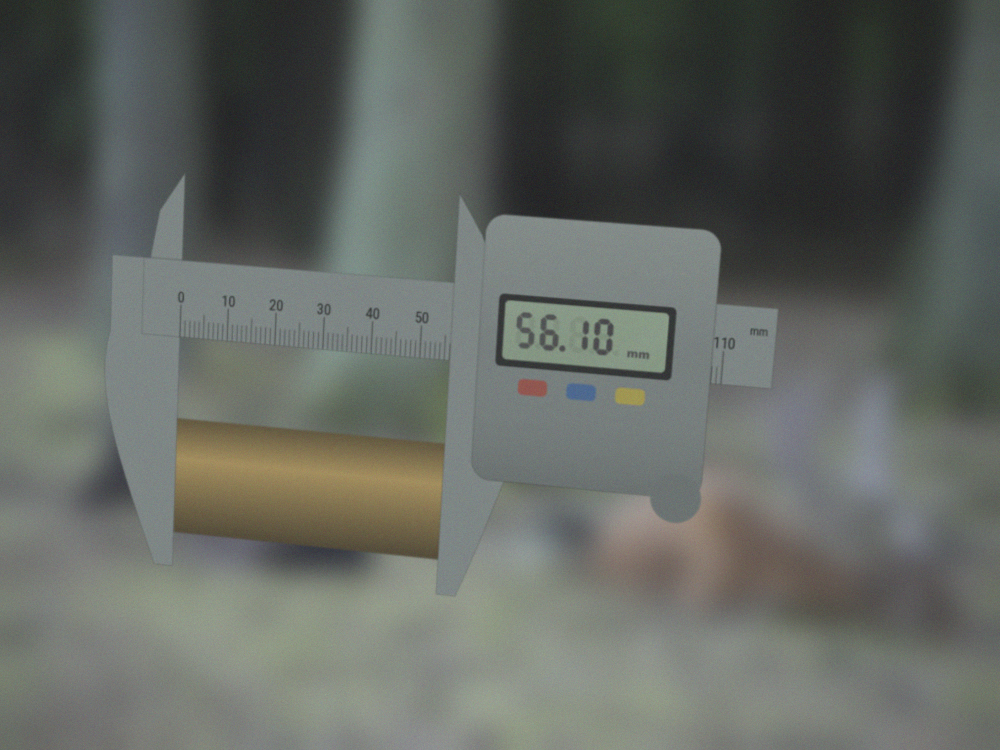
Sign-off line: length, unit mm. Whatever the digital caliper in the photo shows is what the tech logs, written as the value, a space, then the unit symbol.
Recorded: 56.10 mm
